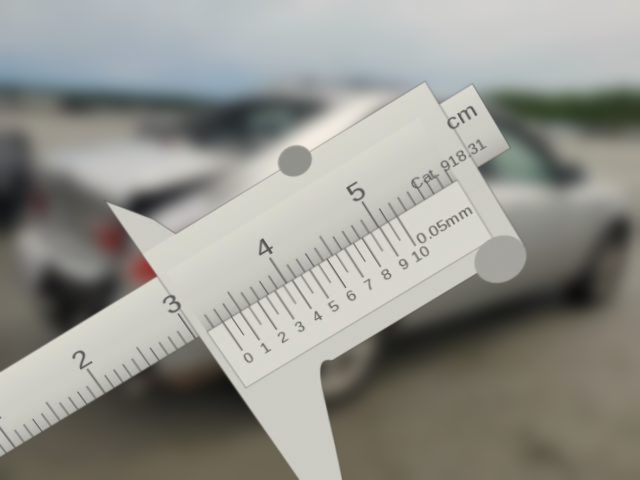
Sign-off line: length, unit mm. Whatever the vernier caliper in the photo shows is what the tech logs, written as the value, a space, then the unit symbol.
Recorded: 33.0 mm
